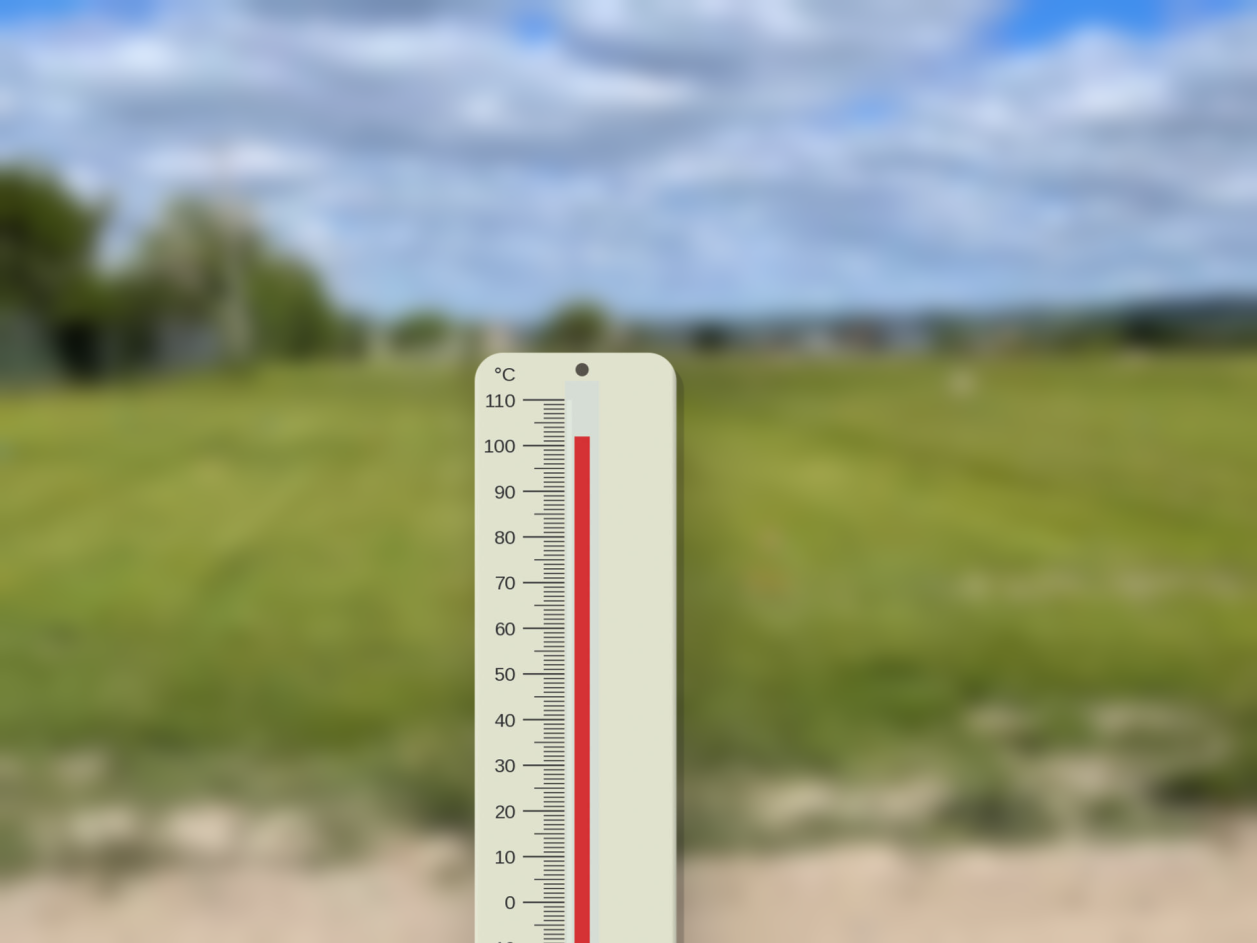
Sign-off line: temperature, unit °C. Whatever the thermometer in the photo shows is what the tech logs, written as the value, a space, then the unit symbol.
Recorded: 102 °C
